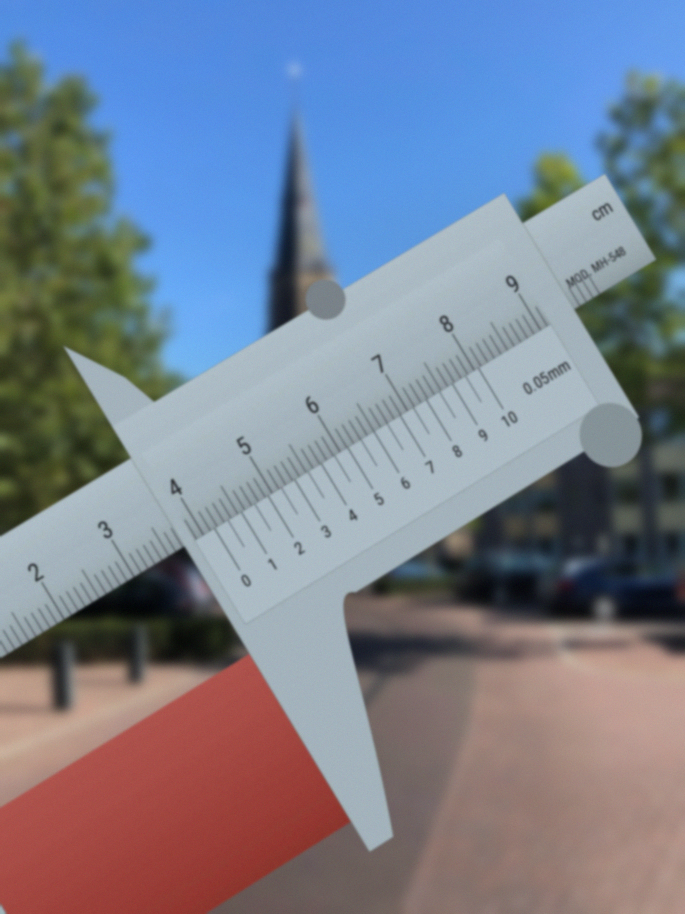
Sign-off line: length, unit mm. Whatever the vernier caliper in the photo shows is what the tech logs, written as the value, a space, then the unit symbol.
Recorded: 41.6 mm
